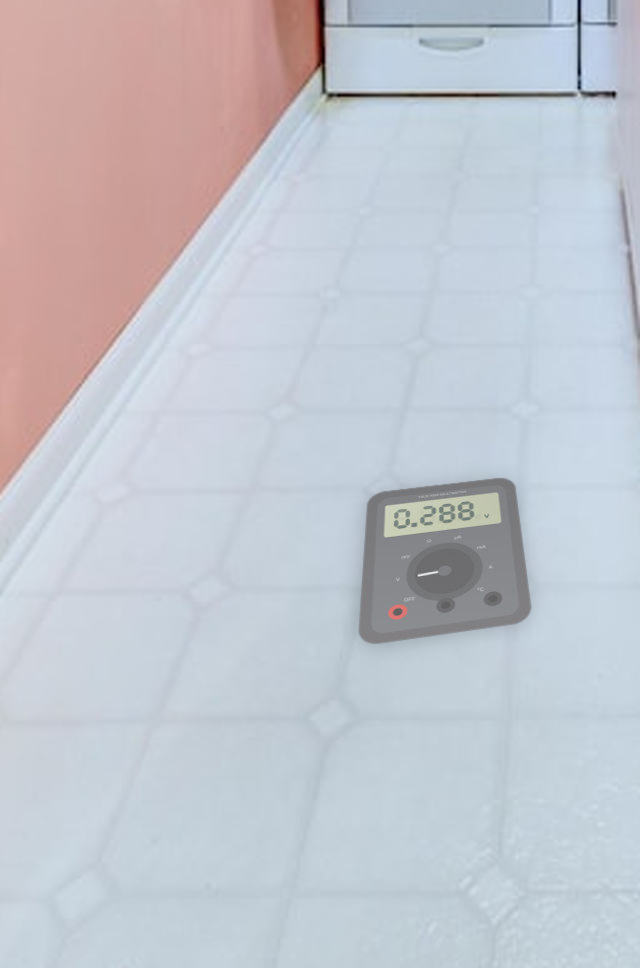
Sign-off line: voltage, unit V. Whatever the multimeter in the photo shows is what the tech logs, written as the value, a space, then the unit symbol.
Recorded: 0.288 V
